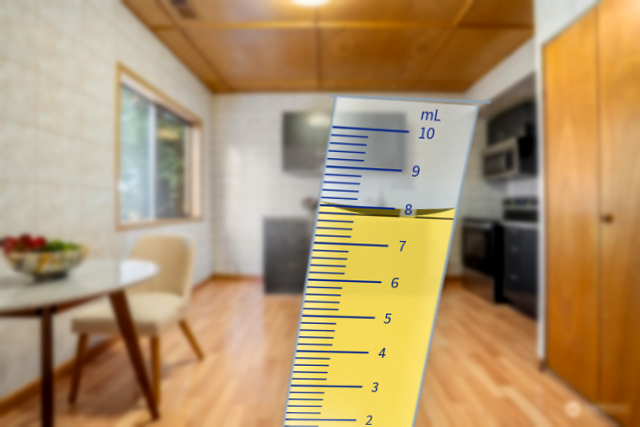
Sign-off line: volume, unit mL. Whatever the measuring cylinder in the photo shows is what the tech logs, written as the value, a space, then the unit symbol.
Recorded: 7.8 mL
